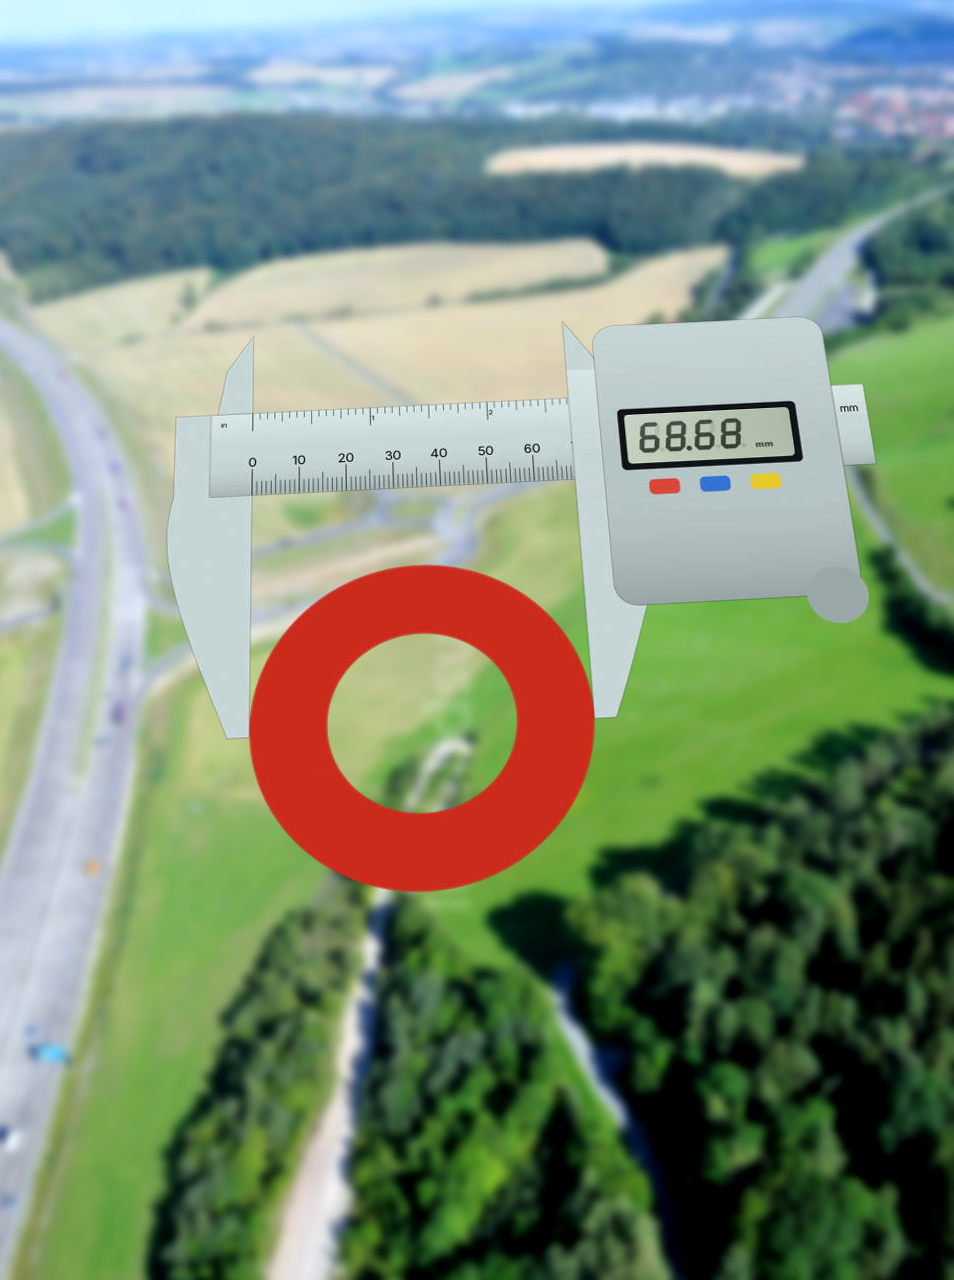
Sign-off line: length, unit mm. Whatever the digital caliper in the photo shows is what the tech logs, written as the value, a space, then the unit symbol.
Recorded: 68.68 mm
